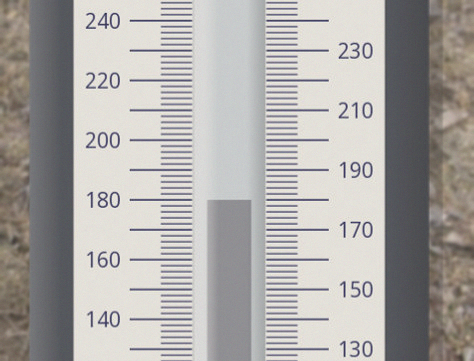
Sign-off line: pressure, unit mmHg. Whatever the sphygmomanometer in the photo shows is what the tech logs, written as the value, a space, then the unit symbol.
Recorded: 180 mmHg
